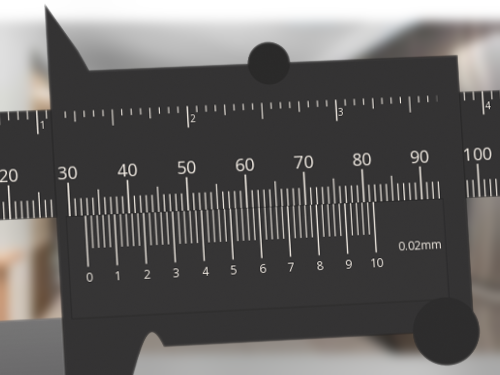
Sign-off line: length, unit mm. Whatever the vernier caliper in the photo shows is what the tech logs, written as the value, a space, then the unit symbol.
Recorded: 32.6 mm
